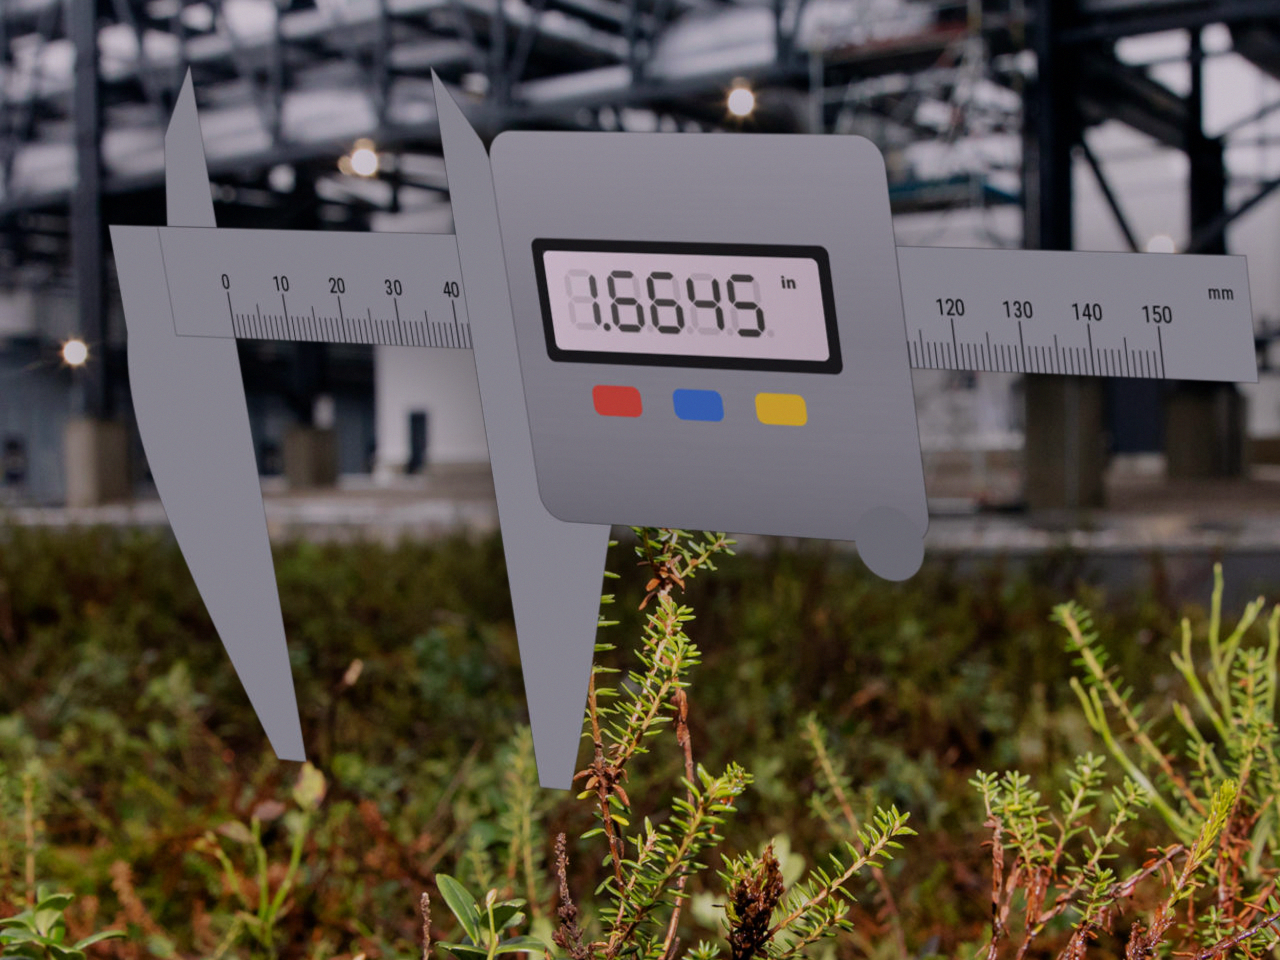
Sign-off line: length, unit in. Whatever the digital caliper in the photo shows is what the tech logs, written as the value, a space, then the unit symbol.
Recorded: 1.6645 in
